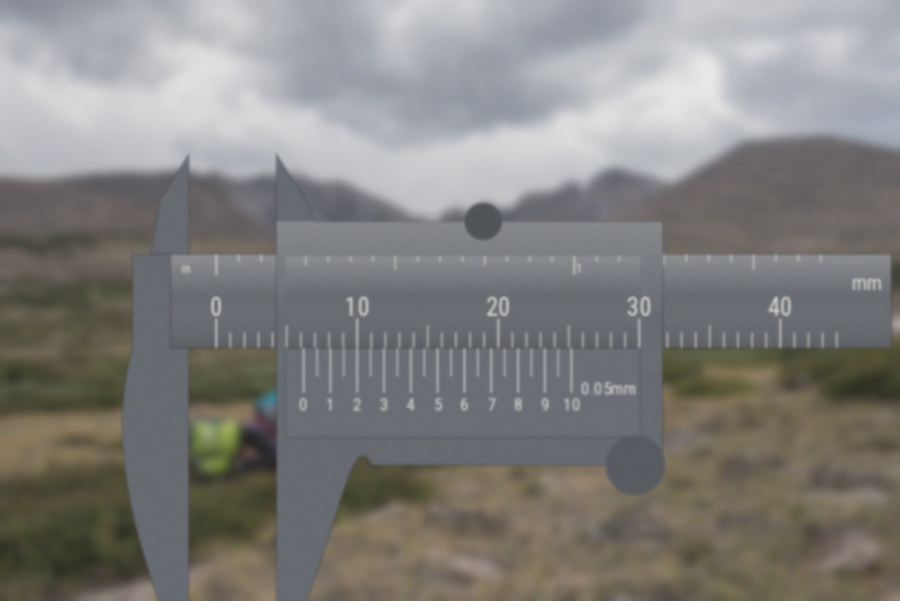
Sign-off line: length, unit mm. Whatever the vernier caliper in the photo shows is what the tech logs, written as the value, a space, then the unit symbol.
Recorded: 6.2 mm
